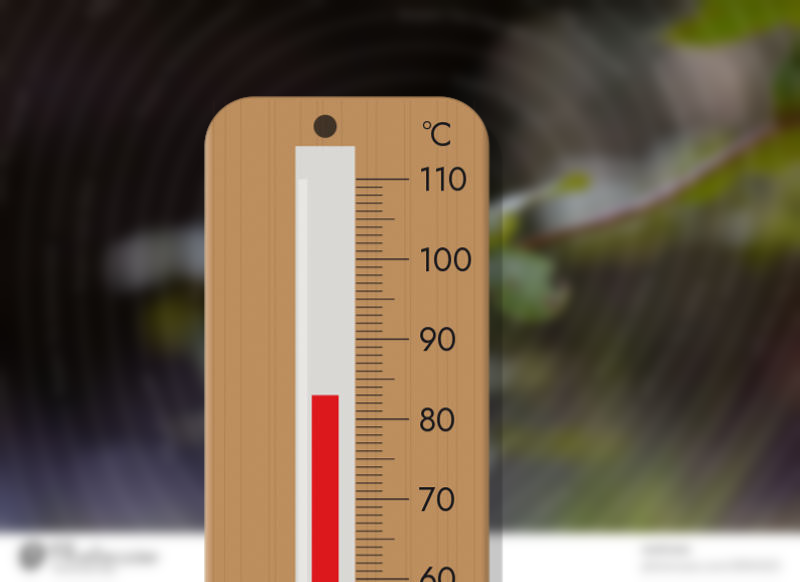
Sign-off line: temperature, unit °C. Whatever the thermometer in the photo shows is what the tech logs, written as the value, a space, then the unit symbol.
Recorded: 83 °C
